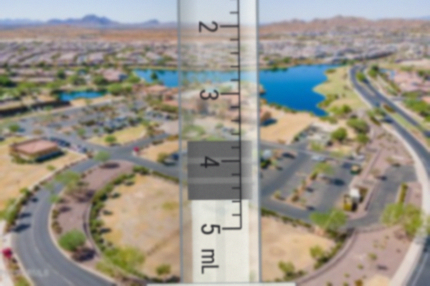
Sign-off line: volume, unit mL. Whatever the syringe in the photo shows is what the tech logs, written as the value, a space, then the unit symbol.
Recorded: 3.7 mL
